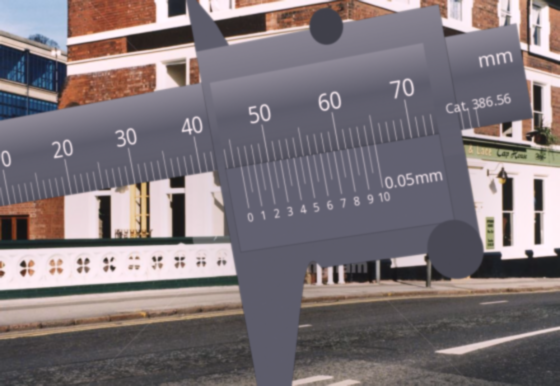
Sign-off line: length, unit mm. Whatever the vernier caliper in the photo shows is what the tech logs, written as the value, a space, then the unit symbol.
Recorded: 46.0 mm
